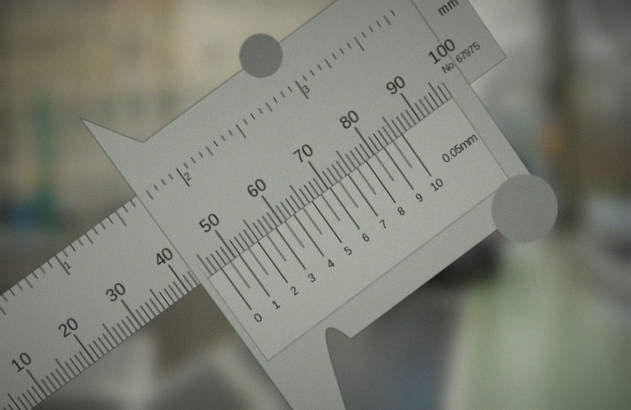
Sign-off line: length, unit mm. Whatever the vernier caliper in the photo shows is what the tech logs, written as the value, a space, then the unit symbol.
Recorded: 47.0 mm
